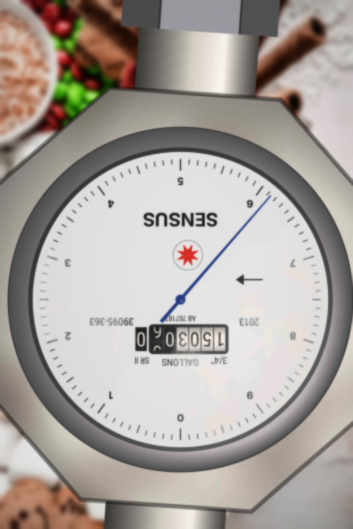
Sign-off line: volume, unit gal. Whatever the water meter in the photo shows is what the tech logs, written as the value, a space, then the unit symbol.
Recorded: 1503056.1 gal
